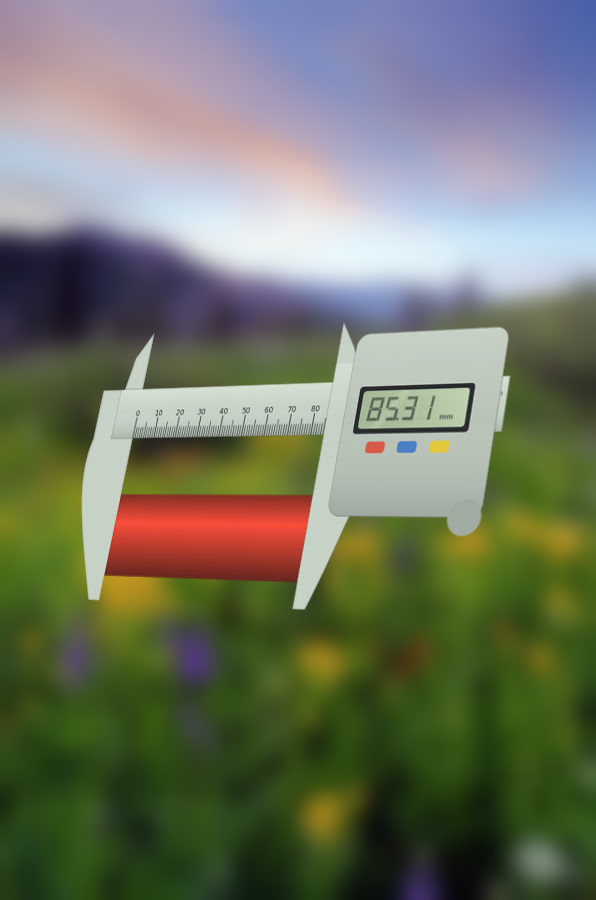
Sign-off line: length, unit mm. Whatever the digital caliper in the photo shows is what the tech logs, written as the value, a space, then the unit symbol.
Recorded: 85.31 mm
